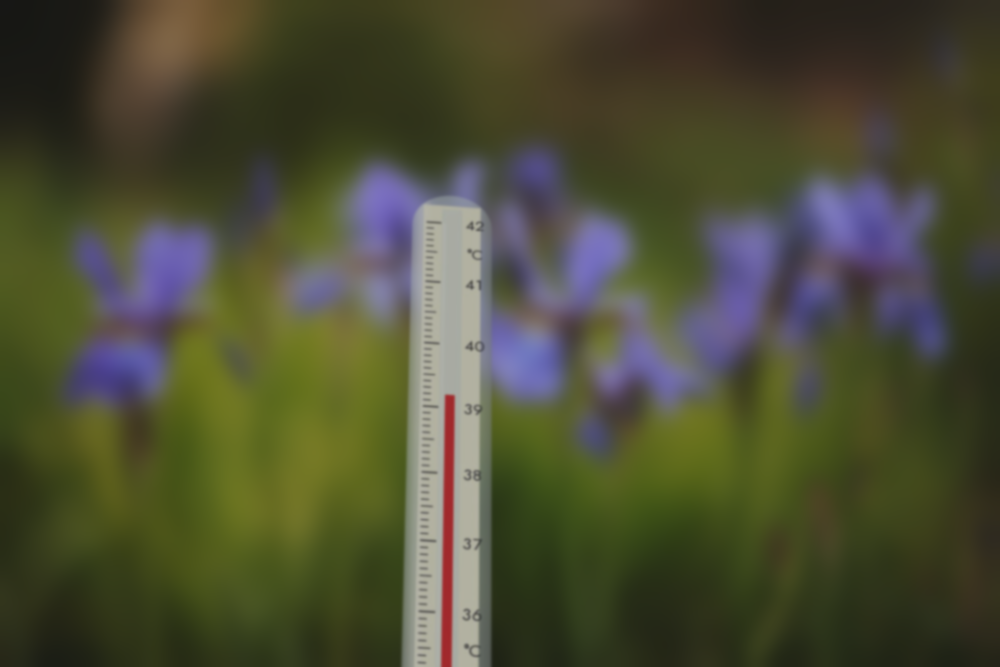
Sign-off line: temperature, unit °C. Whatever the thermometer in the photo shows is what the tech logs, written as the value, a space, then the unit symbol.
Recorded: 39.2 °C
